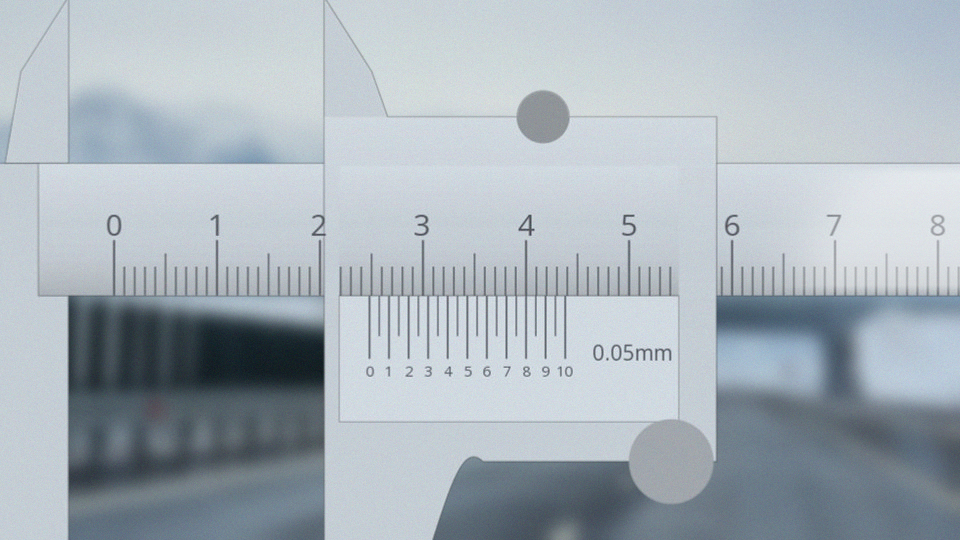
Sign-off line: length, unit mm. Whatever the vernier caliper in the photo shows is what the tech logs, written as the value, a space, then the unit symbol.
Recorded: 24.8 mm
